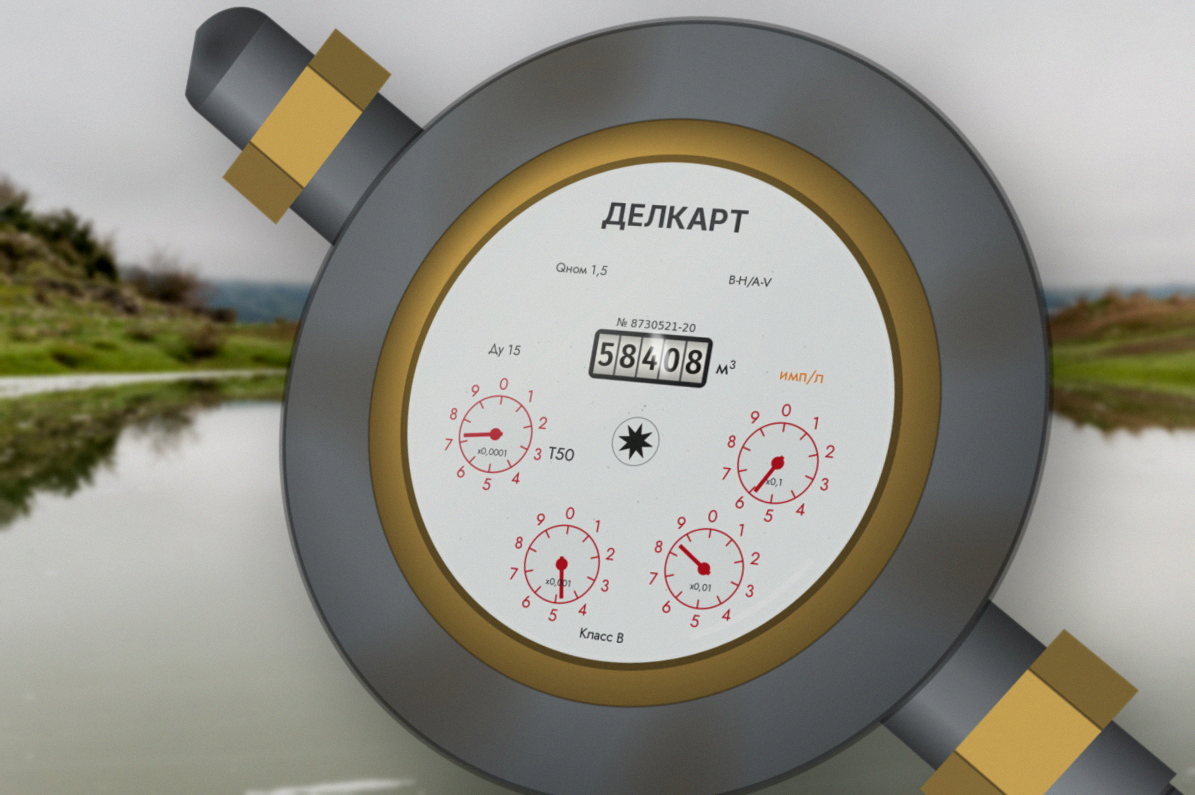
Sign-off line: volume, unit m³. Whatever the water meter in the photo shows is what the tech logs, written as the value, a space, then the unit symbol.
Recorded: 58408.5847 m³
